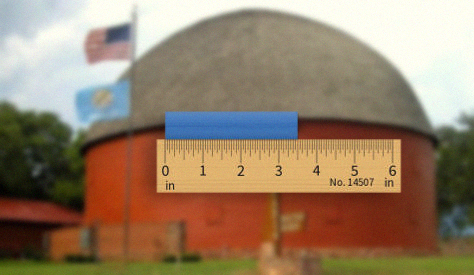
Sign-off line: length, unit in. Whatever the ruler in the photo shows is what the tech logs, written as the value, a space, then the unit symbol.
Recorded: 3.5 in
